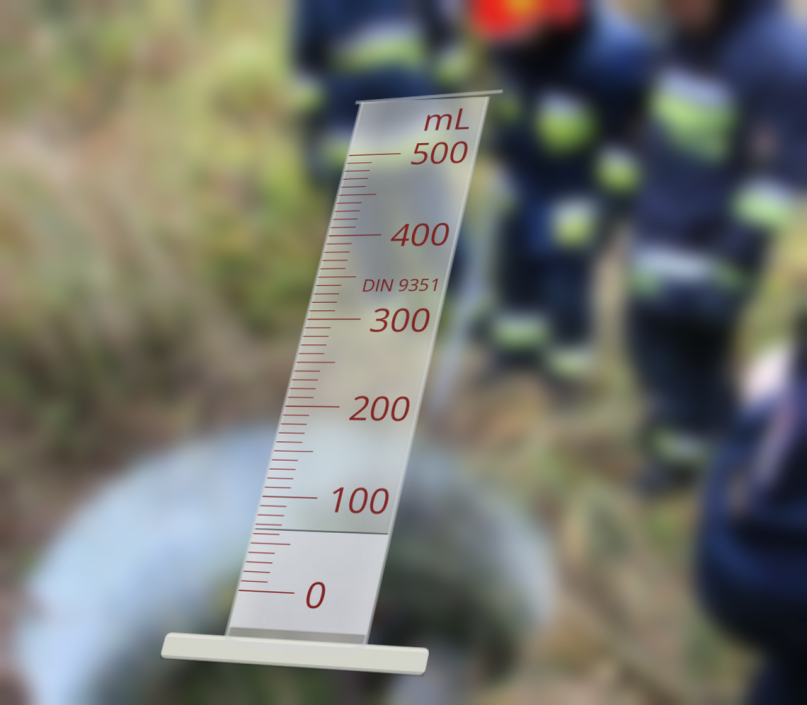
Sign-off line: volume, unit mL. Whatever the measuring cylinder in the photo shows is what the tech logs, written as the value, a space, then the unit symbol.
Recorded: 65 mL
